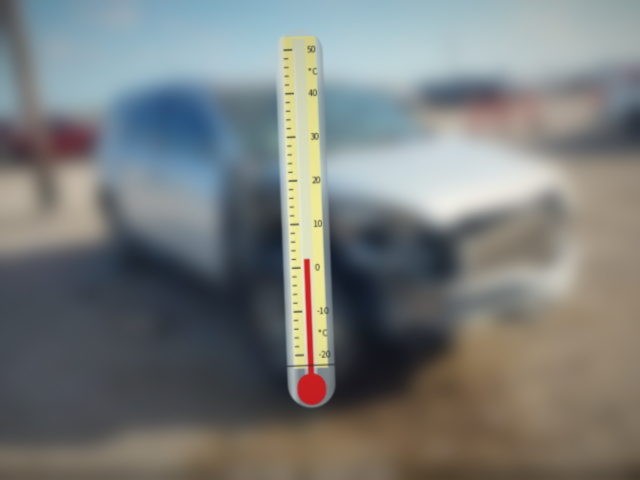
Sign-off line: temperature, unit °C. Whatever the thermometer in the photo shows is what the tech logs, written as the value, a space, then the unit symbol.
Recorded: 2 °C
